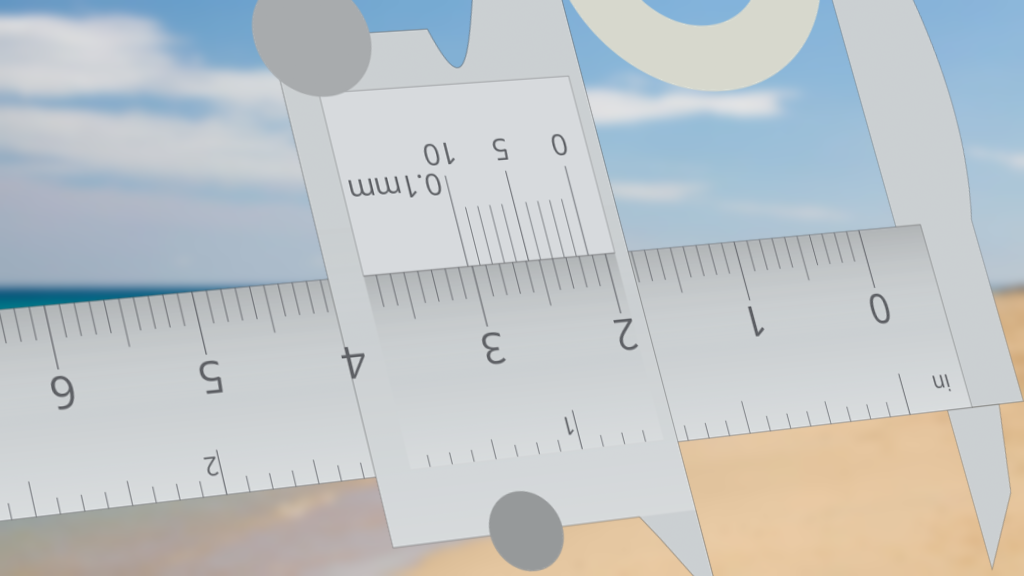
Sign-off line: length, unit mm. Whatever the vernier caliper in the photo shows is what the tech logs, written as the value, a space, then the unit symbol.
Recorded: 21.3 mm
